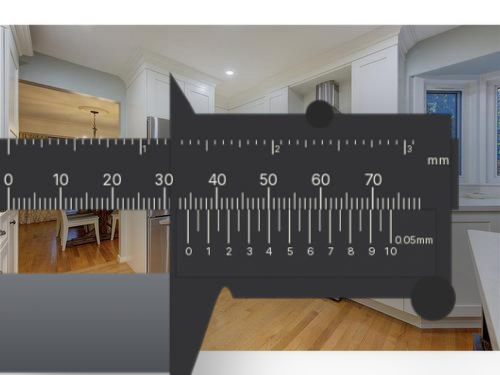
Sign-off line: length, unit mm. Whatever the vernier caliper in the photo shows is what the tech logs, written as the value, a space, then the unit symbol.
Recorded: 34.5 mm
